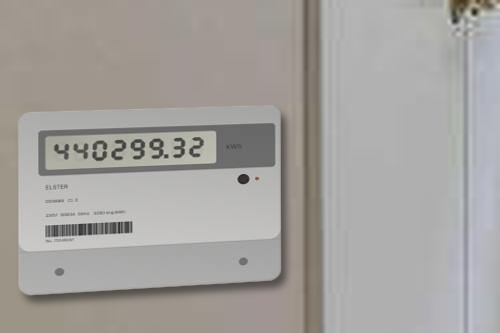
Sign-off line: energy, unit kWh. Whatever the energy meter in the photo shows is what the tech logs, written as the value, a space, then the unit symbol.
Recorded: 440299.32 kWh
